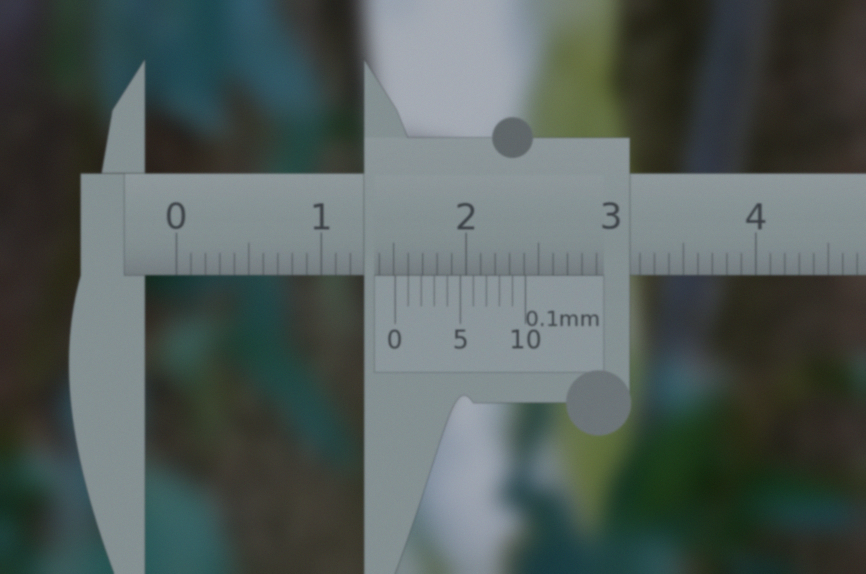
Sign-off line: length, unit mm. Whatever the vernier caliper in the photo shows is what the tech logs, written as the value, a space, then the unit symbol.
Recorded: 15.1 mm
